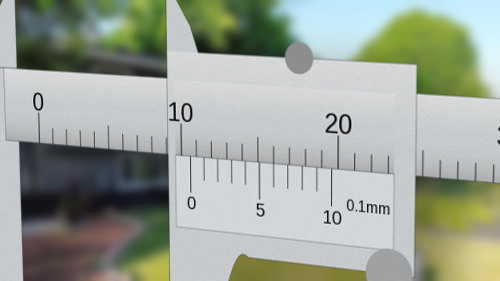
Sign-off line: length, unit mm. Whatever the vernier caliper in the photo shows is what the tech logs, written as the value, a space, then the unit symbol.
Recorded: 10.6 mm
